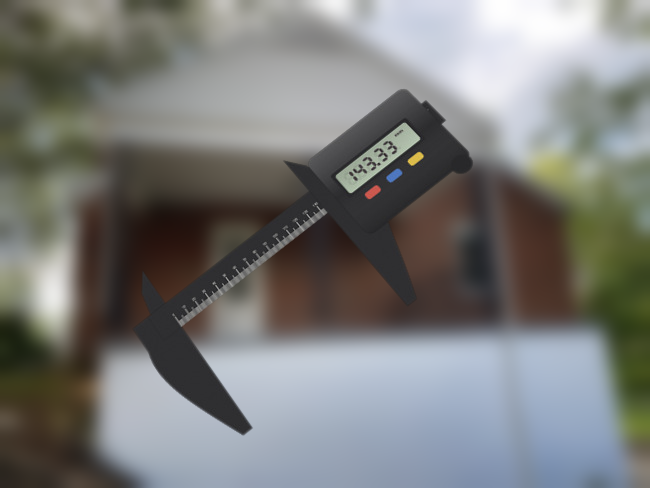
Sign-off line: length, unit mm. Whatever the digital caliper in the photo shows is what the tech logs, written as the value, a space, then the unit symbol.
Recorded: 143.33 mm
